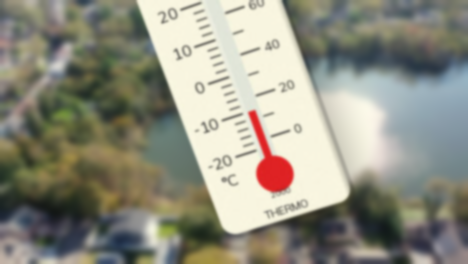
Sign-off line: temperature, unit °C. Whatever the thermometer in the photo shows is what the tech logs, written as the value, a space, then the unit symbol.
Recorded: -10 °C
